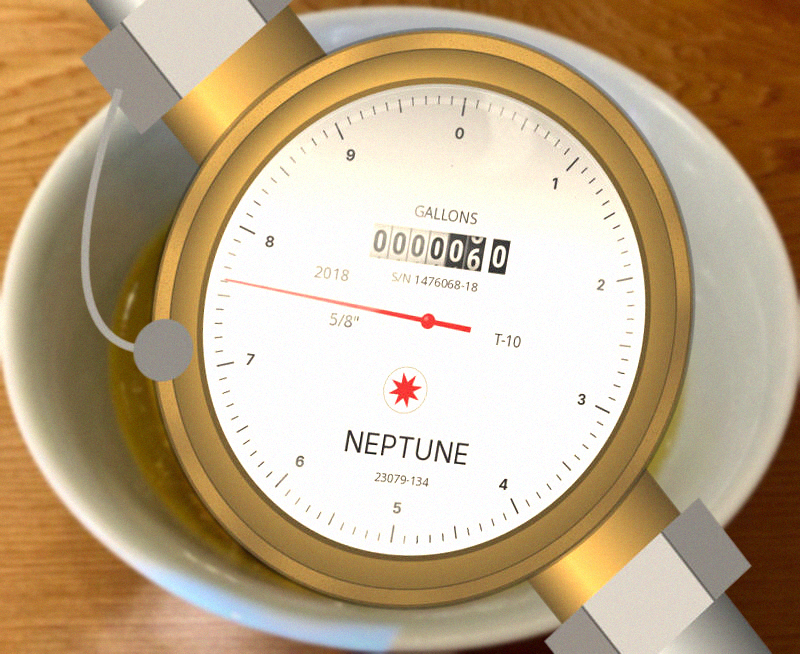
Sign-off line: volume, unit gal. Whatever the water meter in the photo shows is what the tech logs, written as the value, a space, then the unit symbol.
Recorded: 57.6 gal
